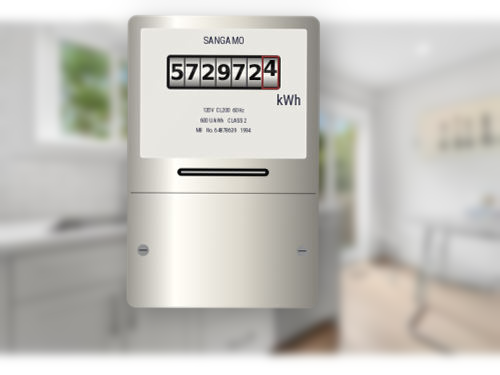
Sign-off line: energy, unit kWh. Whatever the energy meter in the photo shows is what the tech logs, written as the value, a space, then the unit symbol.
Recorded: 572972.4 kWh
